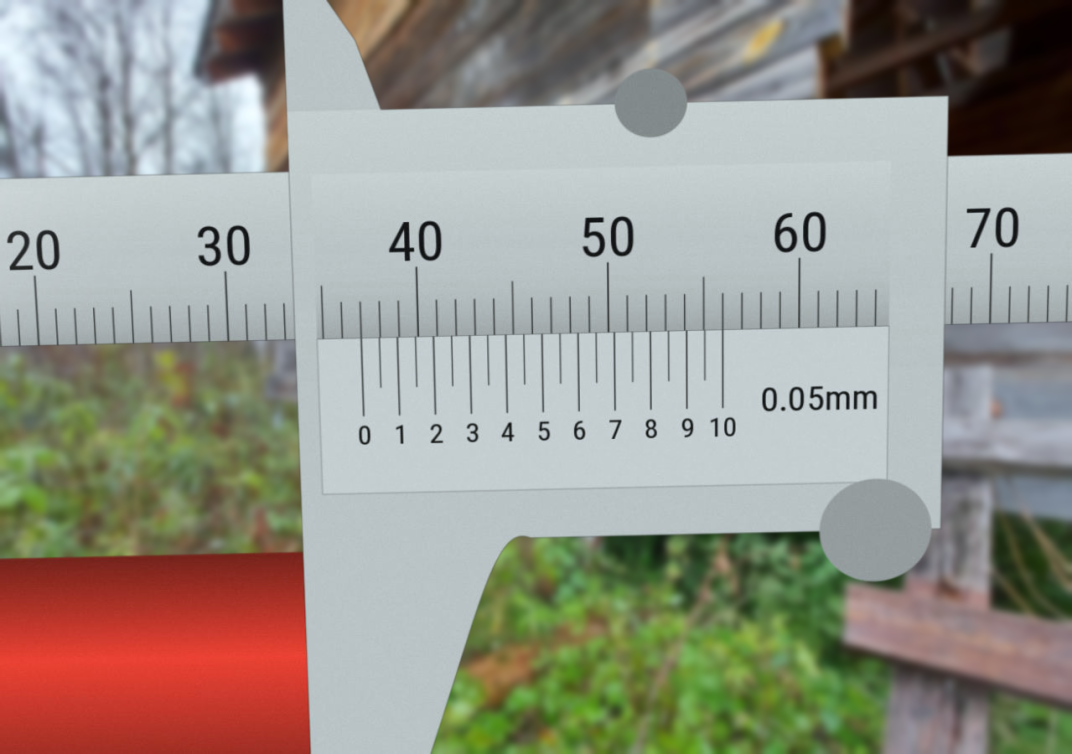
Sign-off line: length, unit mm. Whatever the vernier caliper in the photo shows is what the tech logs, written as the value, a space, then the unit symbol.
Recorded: 37.0 mm
